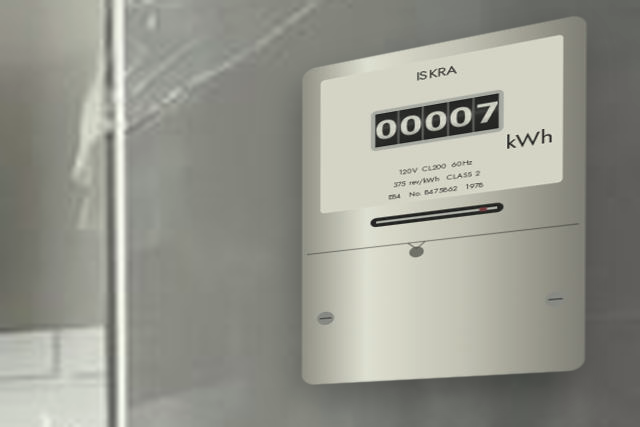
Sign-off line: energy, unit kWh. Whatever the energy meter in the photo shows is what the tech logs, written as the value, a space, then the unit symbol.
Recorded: 7 kWh
